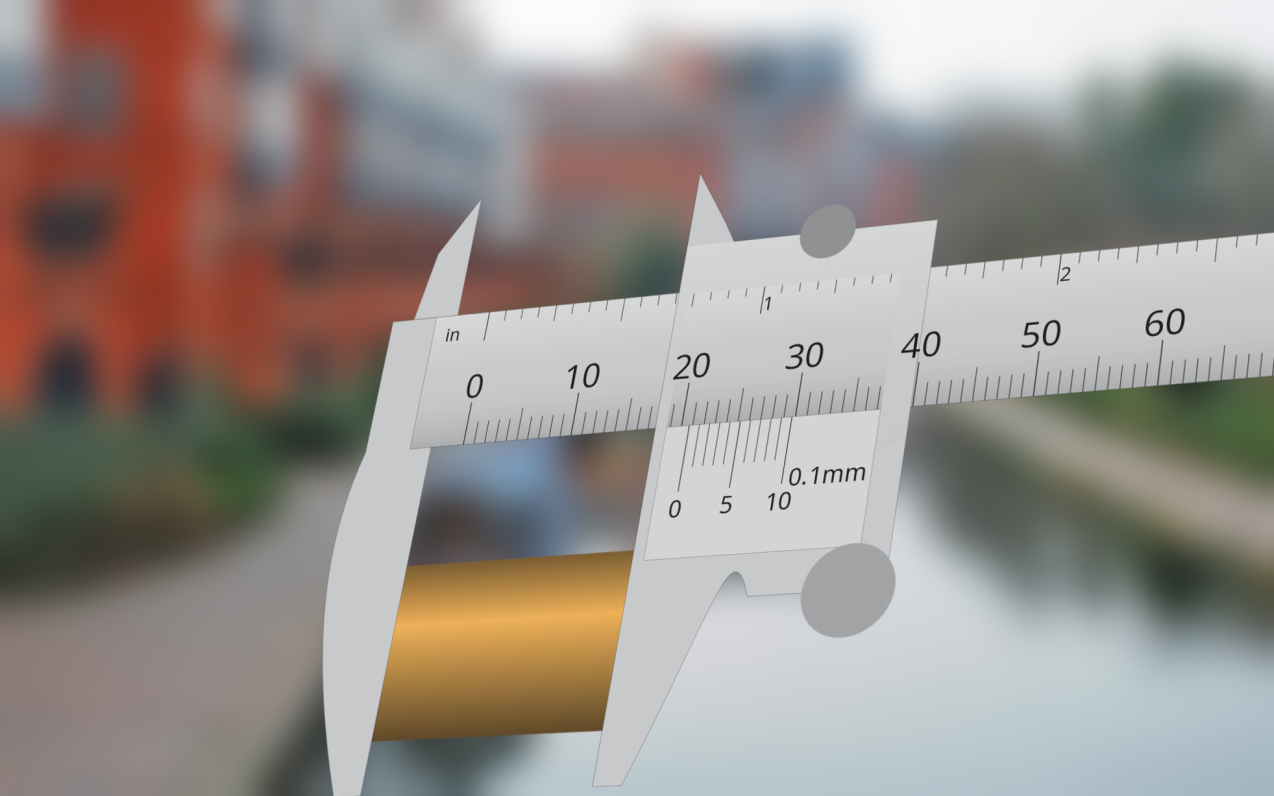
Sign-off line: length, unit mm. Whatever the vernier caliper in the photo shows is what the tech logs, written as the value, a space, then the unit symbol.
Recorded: 20.7 mm
